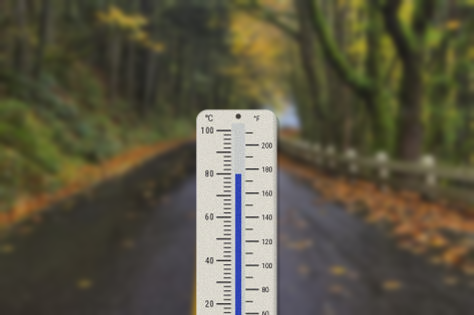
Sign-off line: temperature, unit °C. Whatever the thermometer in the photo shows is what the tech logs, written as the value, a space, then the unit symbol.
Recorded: 80 °C
